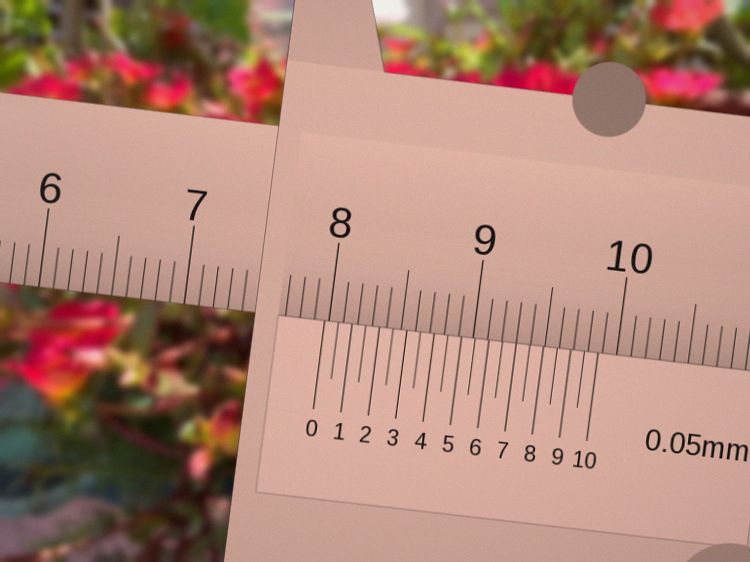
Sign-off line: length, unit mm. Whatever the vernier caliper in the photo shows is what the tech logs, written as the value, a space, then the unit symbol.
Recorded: 79.7 mm
